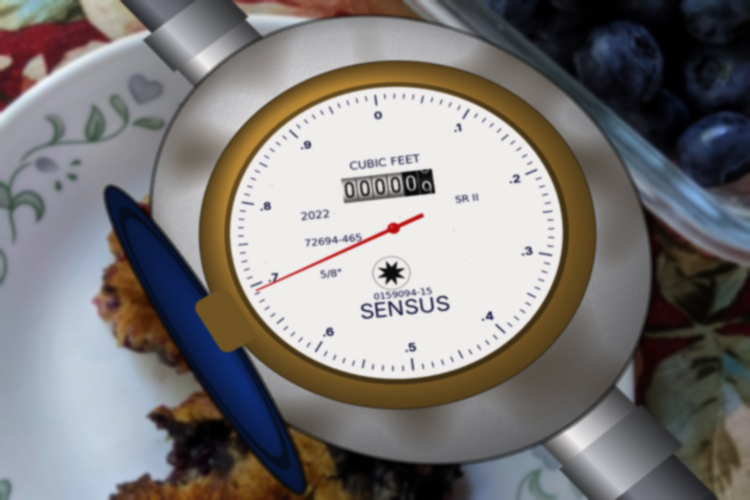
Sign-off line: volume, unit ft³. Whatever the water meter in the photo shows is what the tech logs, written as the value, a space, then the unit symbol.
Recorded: 8.69 ft³
